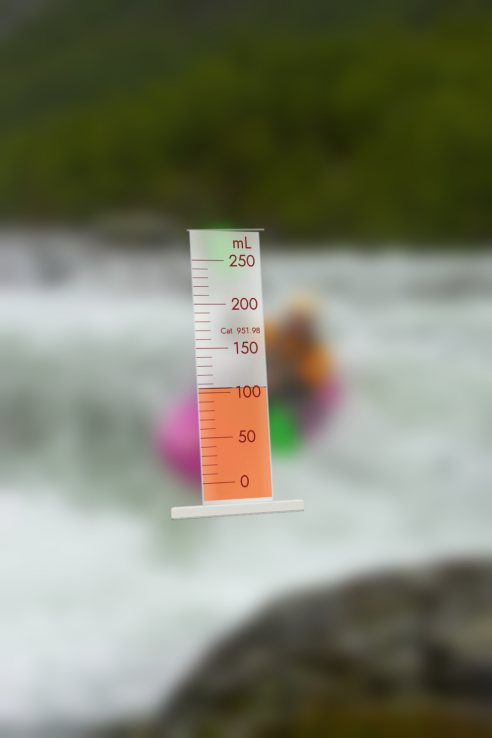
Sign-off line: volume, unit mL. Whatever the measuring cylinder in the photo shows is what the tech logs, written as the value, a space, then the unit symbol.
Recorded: 105 mL
